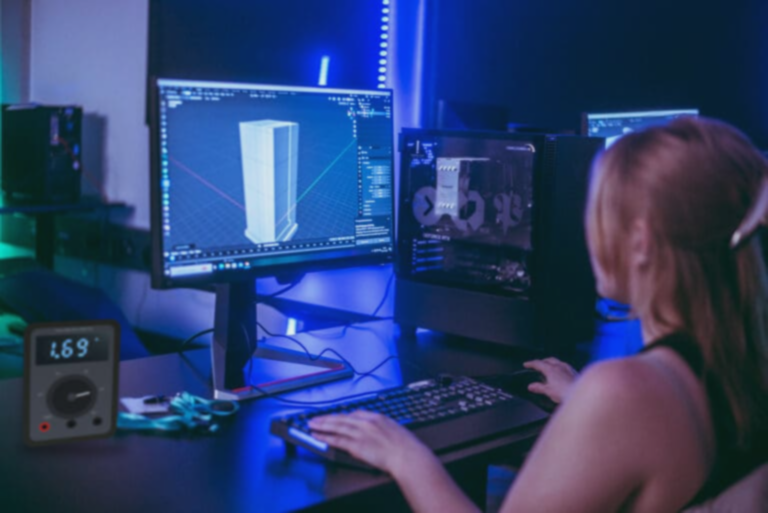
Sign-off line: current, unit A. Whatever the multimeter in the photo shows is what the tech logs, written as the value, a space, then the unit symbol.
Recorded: 1.69 A
